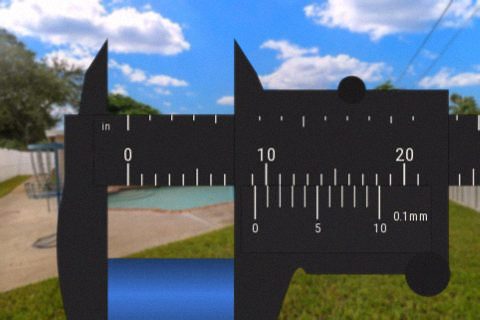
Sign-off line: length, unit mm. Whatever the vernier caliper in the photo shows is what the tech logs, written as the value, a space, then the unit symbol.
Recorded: 9.2 mm
